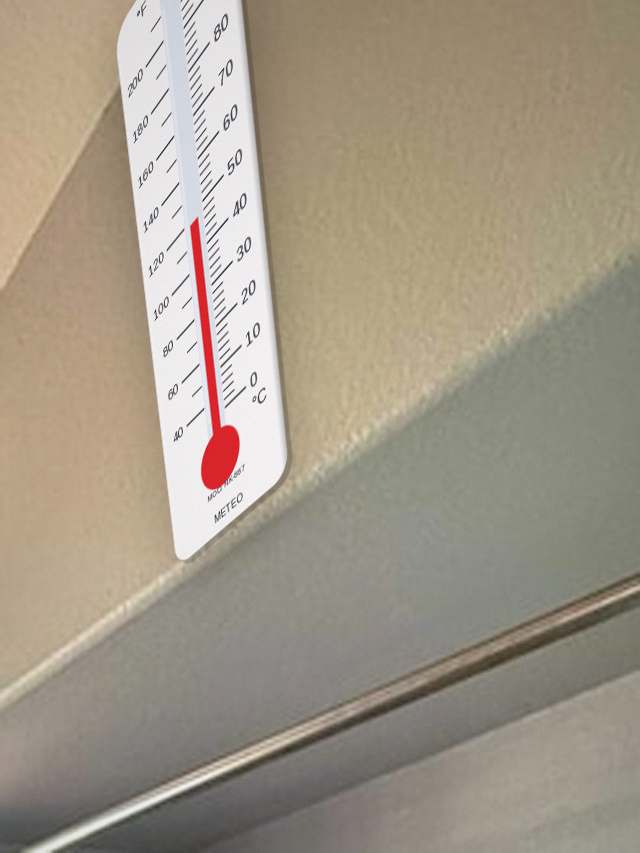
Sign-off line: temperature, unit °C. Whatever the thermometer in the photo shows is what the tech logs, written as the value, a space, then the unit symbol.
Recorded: 48 °C
